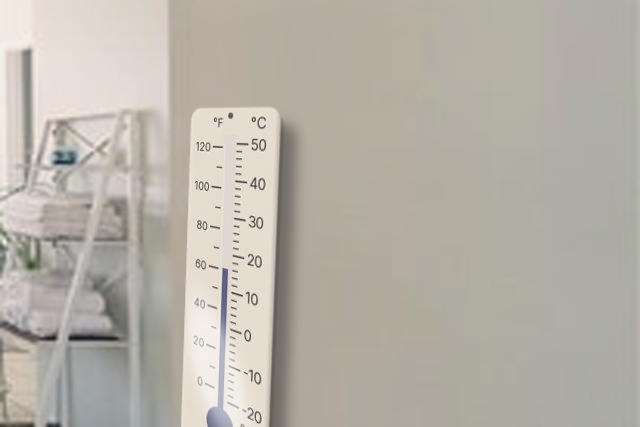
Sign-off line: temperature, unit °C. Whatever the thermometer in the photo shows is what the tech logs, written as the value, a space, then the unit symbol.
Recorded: 16 °C
